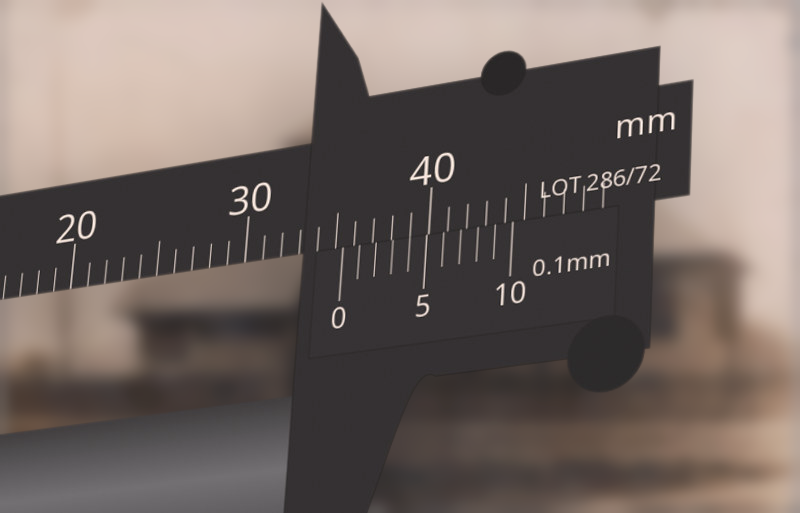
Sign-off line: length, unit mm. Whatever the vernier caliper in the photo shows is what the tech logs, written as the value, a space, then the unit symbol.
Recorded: 35.4 mm
